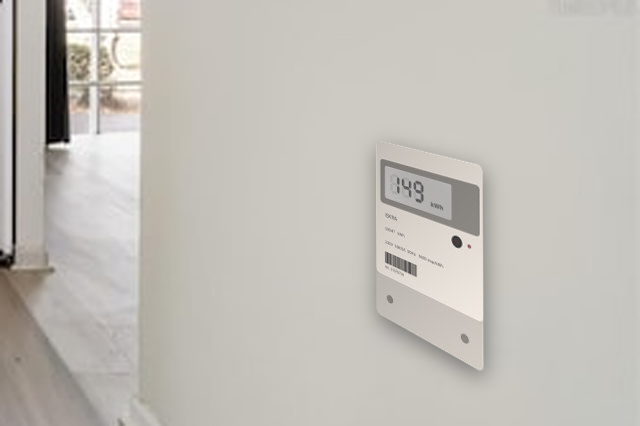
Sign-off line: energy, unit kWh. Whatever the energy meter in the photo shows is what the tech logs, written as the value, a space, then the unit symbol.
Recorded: 149 kWh
